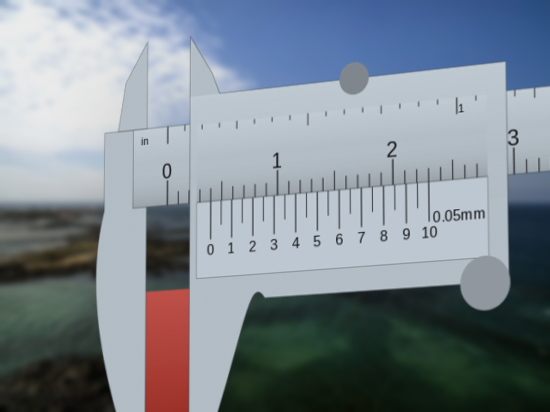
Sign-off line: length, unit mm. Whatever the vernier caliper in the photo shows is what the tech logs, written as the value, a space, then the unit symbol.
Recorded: 4.0 mm
